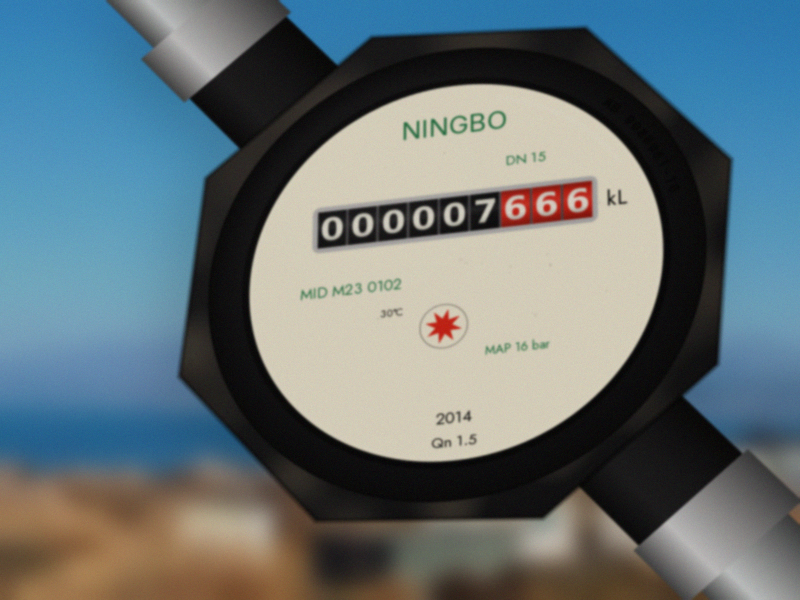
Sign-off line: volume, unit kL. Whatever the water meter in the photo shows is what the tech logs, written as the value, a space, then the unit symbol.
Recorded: 7.666 kL
